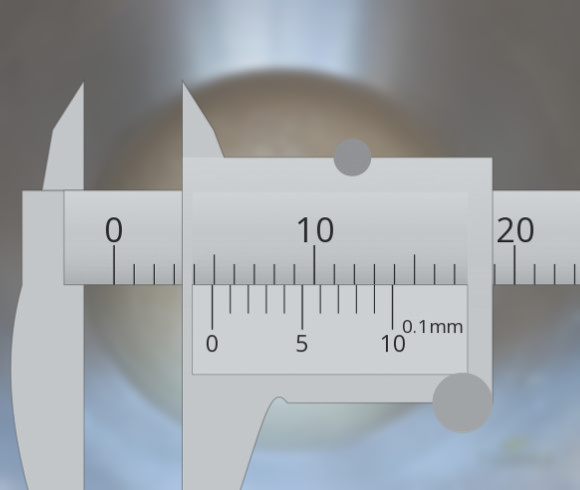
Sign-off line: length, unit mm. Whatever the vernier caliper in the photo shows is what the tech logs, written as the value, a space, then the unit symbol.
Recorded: 4.9 mm
